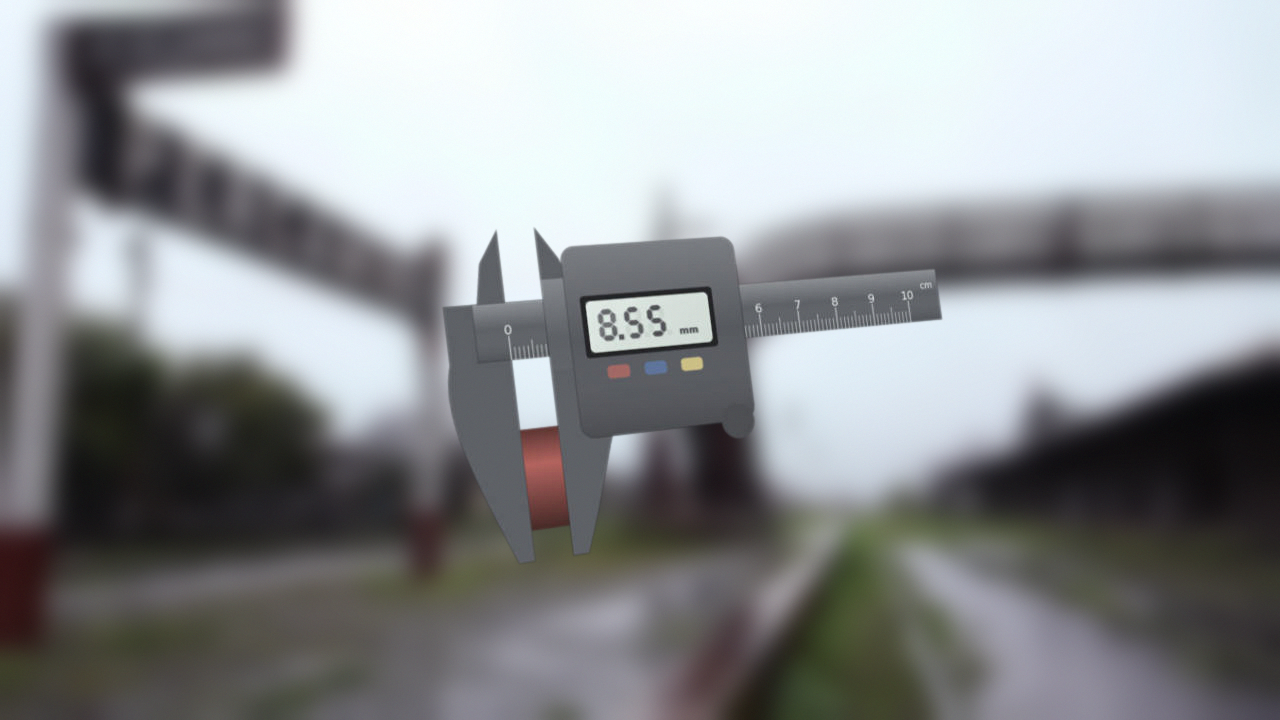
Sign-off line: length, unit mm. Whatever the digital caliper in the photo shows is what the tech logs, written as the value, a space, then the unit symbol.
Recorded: 8.55 mm
